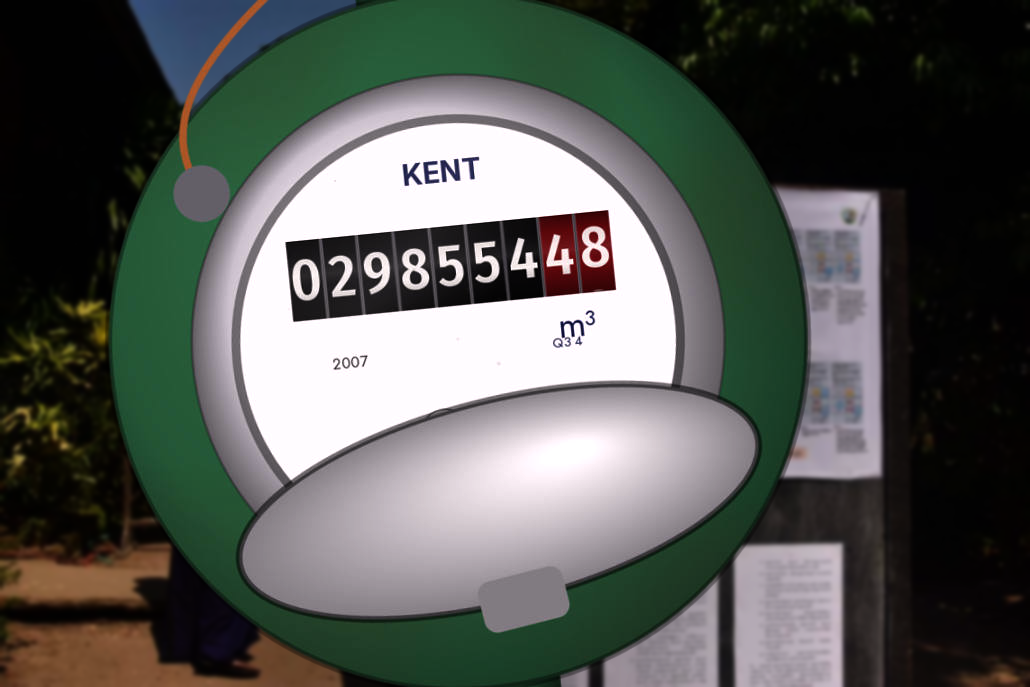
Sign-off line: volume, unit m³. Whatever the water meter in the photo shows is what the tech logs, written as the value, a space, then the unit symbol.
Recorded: 298554.48 m³
